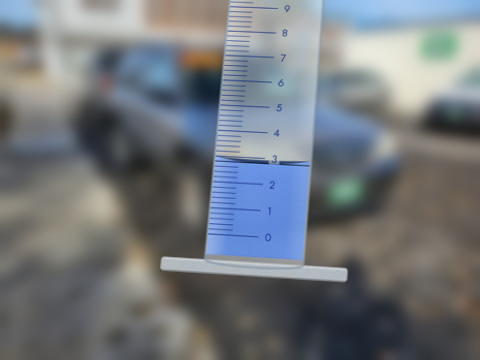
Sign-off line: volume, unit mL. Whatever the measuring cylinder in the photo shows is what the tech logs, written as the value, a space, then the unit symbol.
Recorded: 2.8 mL
